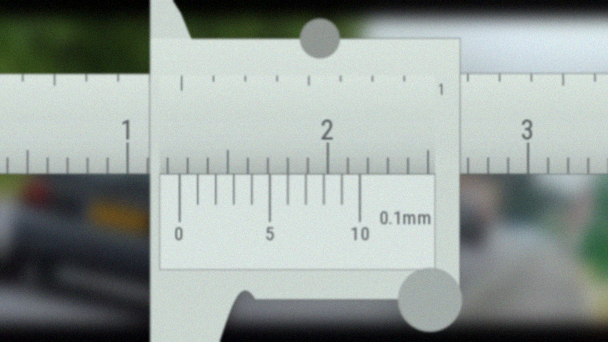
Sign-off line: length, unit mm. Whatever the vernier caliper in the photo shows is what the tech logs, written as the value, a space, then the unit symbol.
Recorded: 12.6 mm
